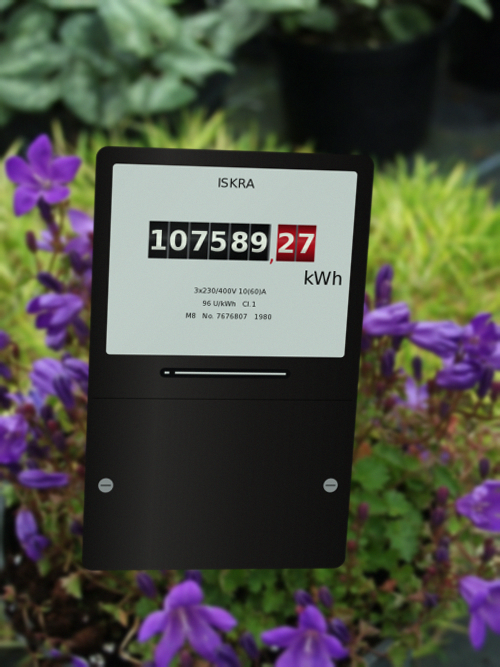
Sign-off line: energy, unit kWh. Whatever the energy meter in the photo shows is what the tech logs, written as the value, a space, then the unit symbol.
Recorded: 107589.27 kWh
